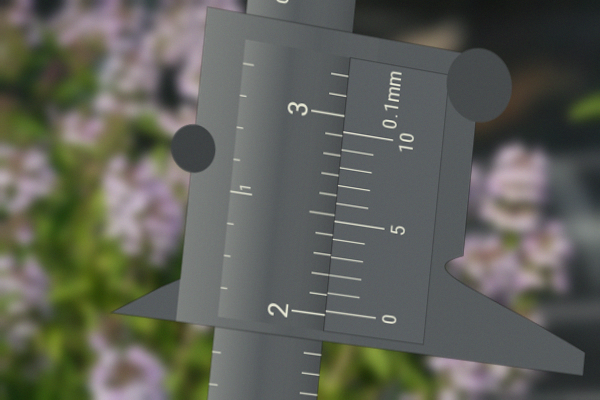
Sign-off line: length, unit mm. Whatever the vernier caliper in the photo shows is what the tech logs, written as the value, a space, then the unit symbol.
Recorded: 20.2 mm
